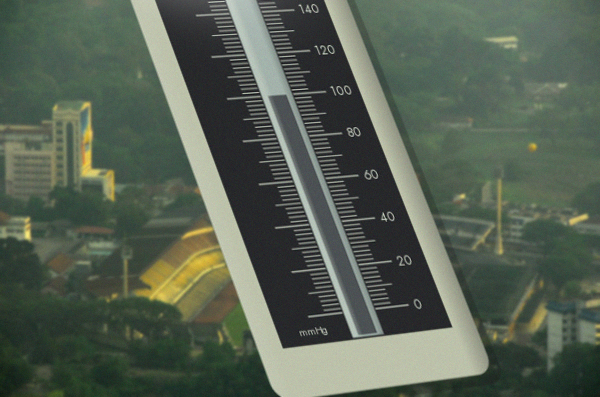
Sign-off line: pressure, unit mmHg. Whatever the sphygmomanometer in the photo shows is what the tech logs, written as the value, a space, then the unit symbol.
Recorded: 100 mmHg
